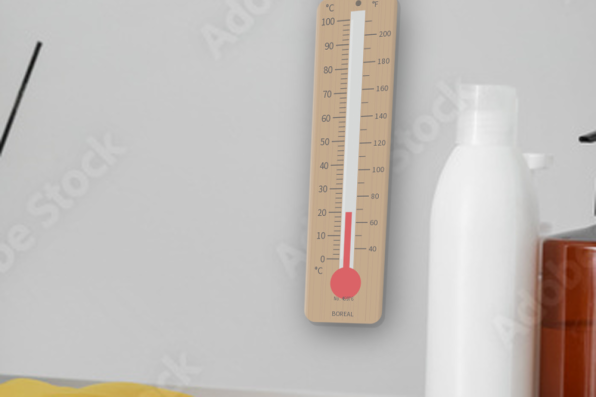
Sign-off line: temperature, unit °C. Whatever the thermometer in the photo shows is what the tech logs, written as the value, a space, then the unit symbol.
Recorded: 20 °C
